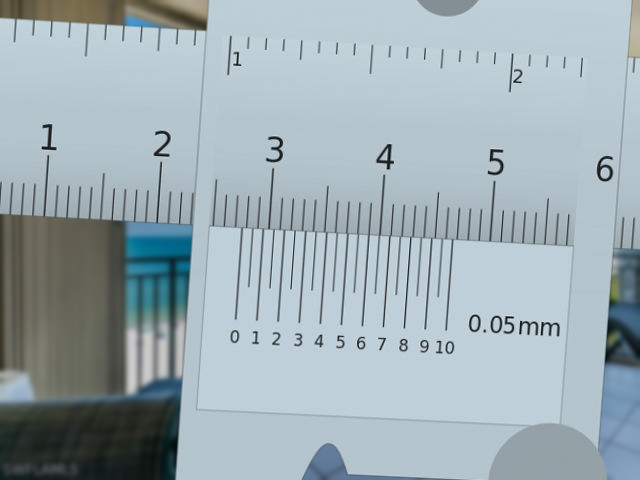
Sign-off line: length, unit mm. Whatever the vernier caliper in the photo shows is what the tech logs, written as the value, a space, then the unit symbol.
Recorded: 27.6 mm
